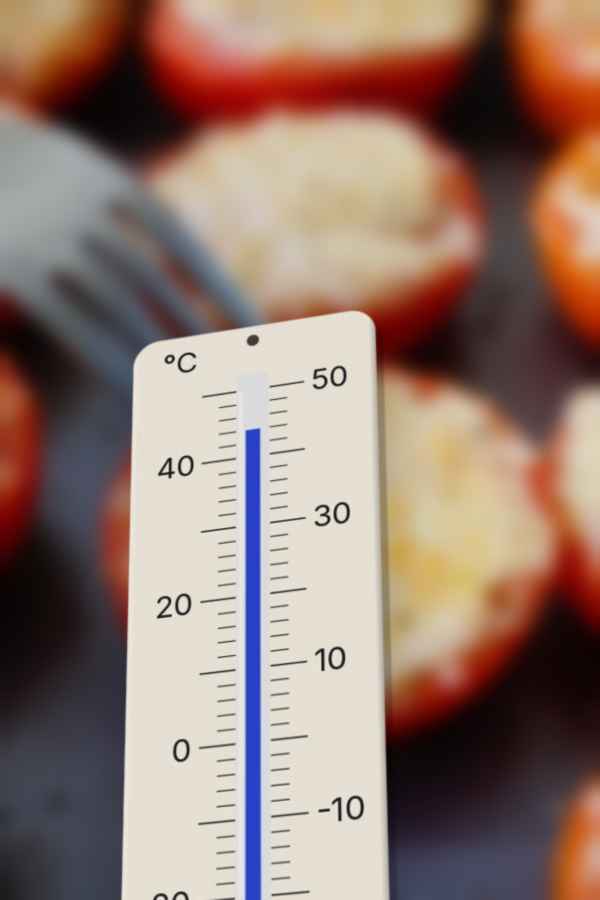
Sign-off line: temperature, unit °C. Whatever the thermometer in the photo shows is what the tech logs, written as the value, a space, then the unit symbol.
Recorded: 44 °C
